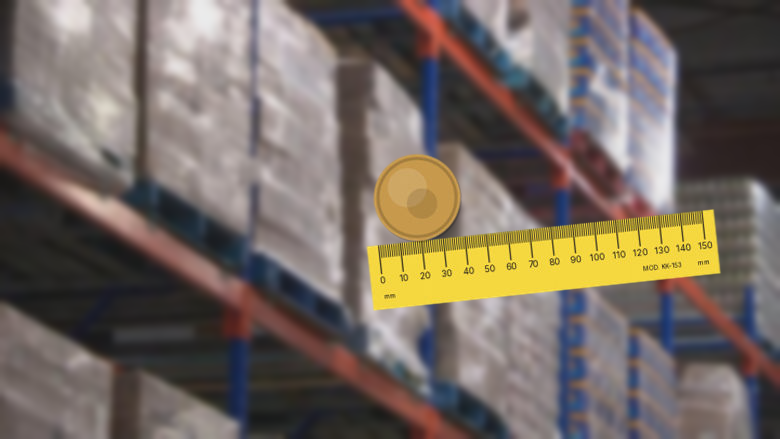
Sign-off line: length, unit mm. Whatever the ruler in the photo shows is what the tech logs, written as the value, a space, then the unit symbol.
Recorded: 40 mm
